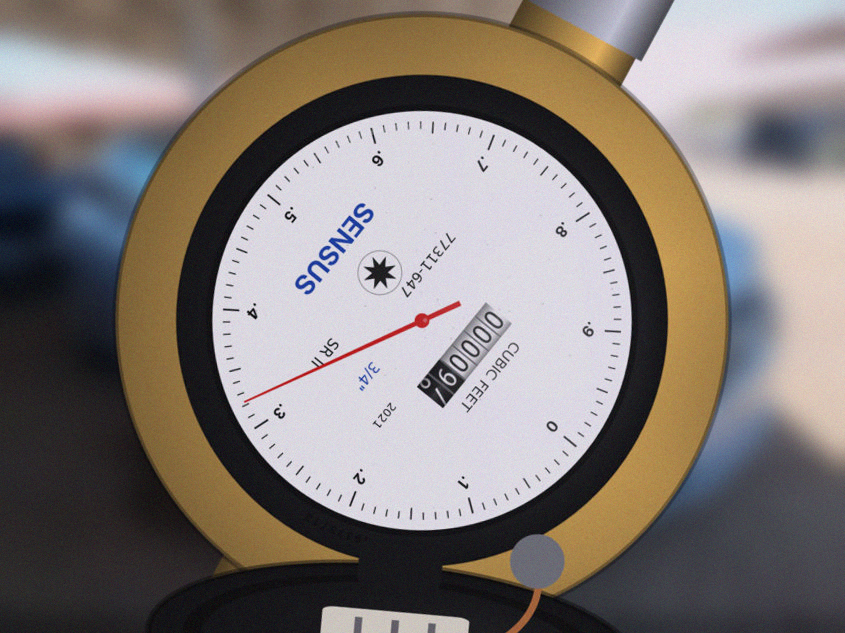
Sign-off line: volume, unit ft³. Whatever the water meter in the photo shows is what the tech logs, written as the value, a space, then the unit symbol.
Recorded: 97.32 ft³
